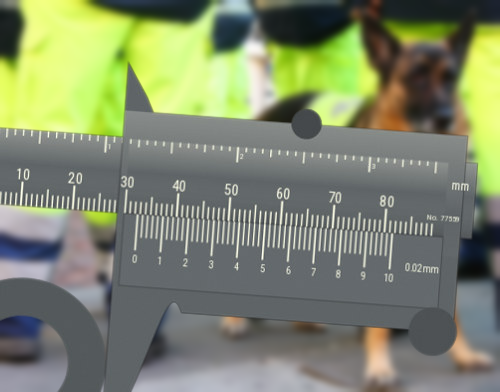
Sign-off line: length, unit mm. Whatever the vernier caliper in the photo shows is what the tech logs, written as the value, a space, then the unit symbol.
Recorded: 32.5 mm
